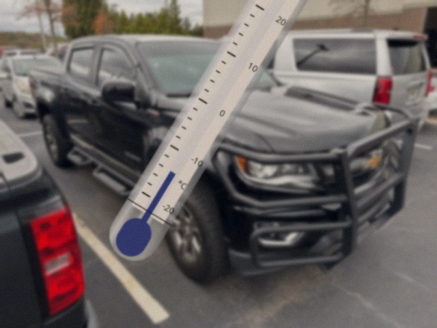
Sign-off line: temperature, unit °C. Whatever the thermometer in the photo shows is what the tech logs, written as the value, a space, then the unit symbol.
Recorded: -14 °C
